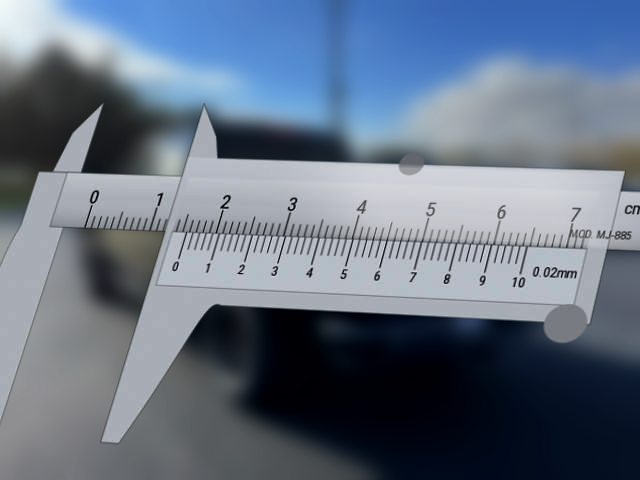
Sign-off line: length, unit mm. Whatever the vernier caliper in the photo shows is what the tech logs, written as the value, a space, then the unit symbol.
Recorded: 15.6 mm
